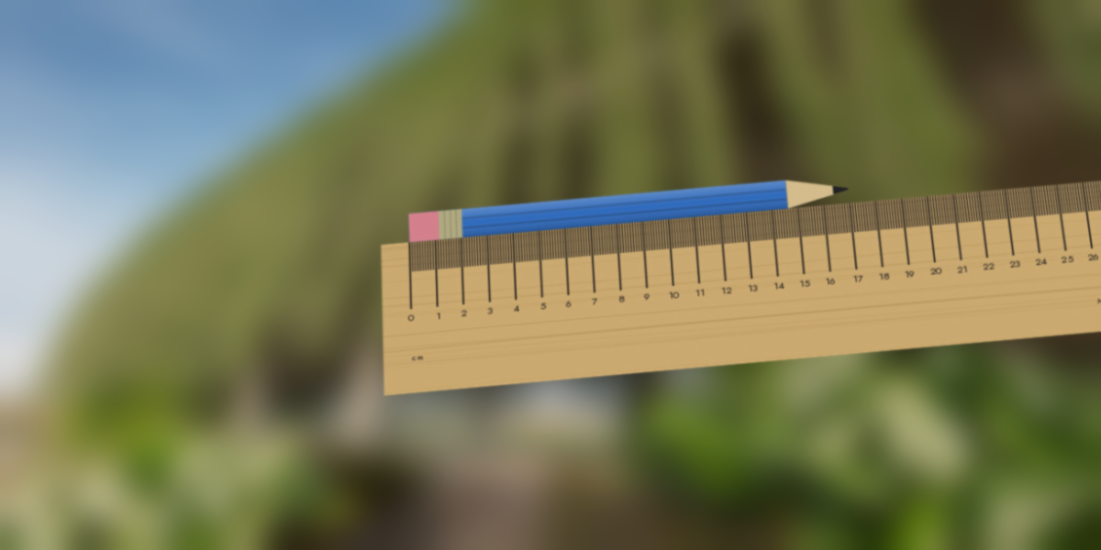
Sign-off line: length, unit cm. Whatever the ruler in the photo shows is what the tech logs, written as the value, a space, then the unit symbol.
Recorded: 17 cm
